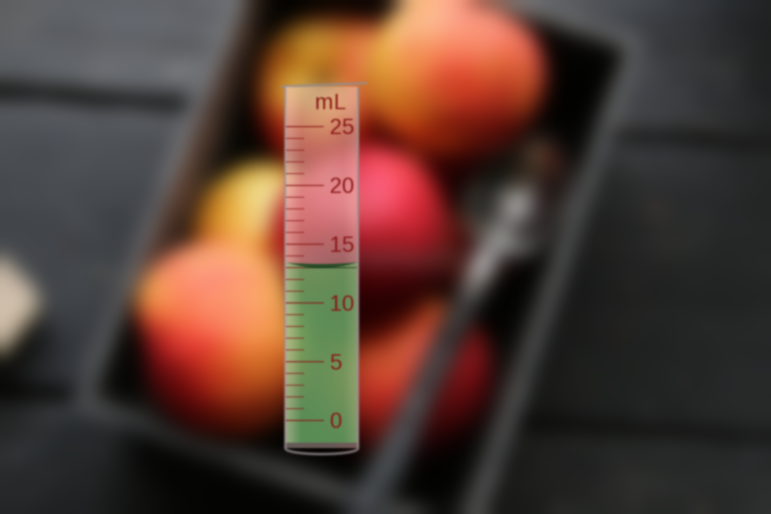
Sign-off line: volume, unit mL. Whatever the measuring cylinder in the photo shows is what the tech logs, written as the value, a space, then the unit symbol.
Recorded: 13 mL
